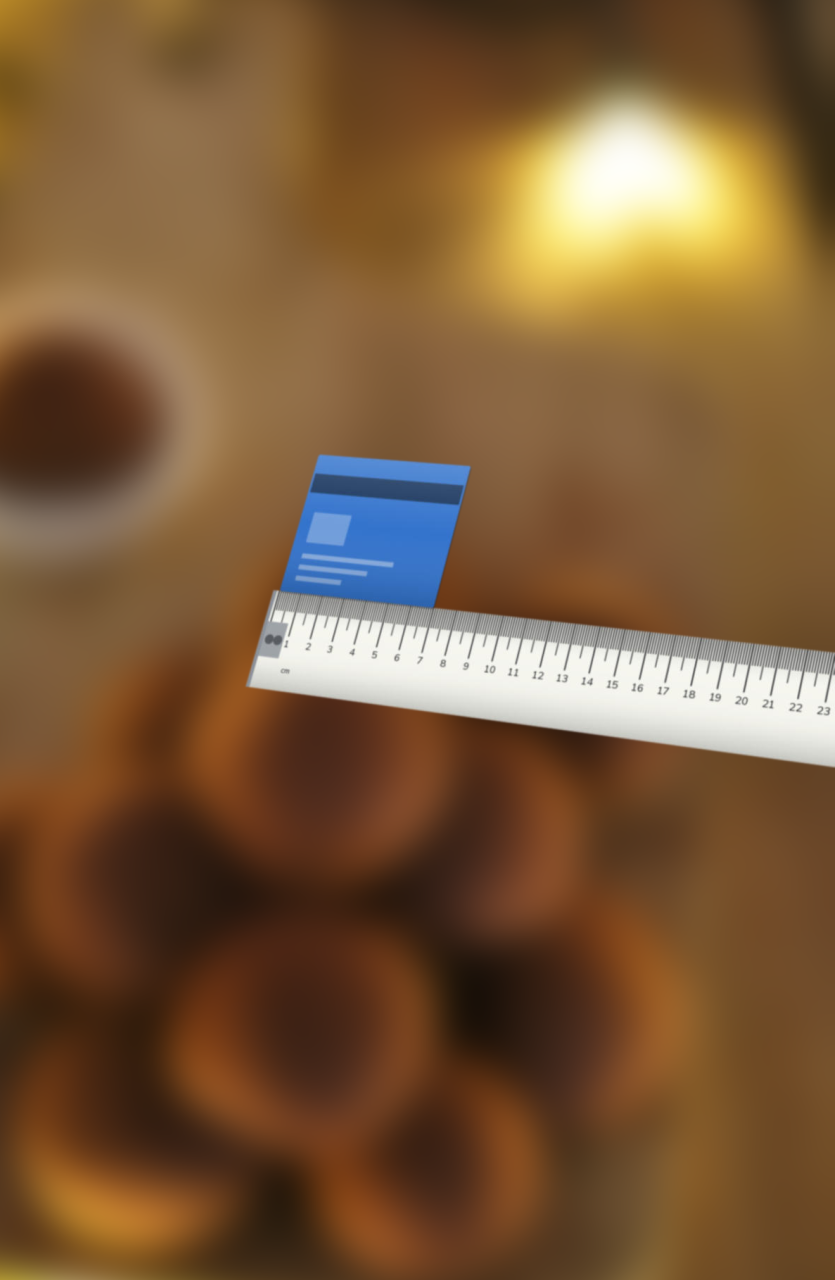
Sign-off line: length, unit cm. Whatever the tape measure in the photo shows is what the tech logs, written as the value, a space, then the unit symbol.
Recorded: 7 cm
